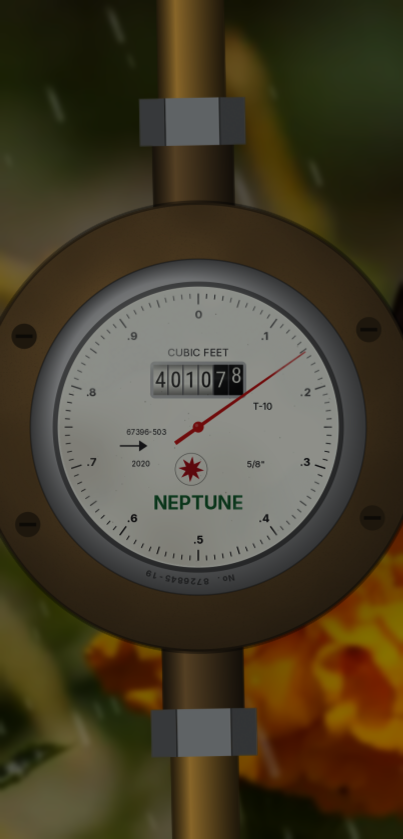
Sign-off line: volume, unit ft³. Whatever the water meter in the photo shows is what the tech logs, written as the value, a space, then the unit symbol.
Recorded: 401078.15 ft³
